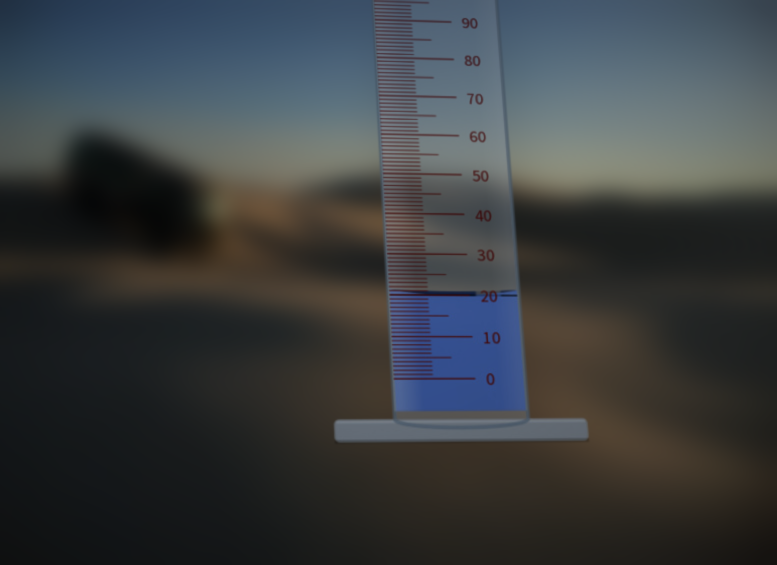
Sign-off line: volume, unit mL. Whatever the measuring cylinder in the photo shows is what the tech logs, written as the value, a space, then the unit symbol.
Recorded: 20 mL
